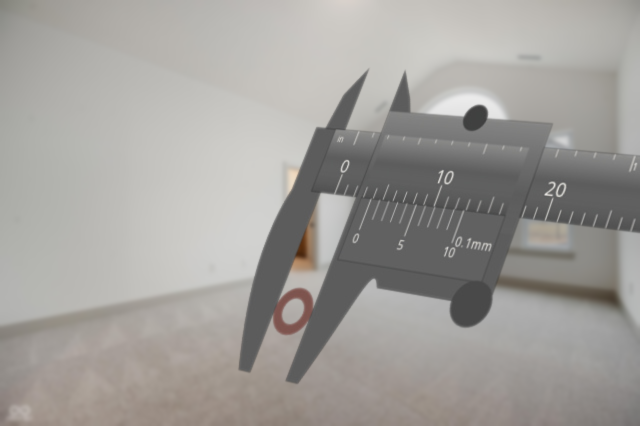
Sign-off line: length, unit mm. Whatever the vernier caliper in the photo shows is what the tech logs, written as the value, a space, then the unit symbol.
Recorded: 3.8 mm
